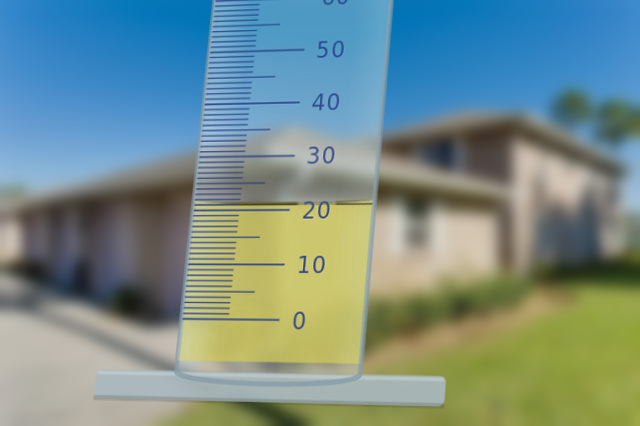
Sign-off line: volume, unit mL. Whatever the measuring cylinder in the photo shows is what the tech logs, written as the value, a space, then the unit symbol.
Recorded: 21 mL
